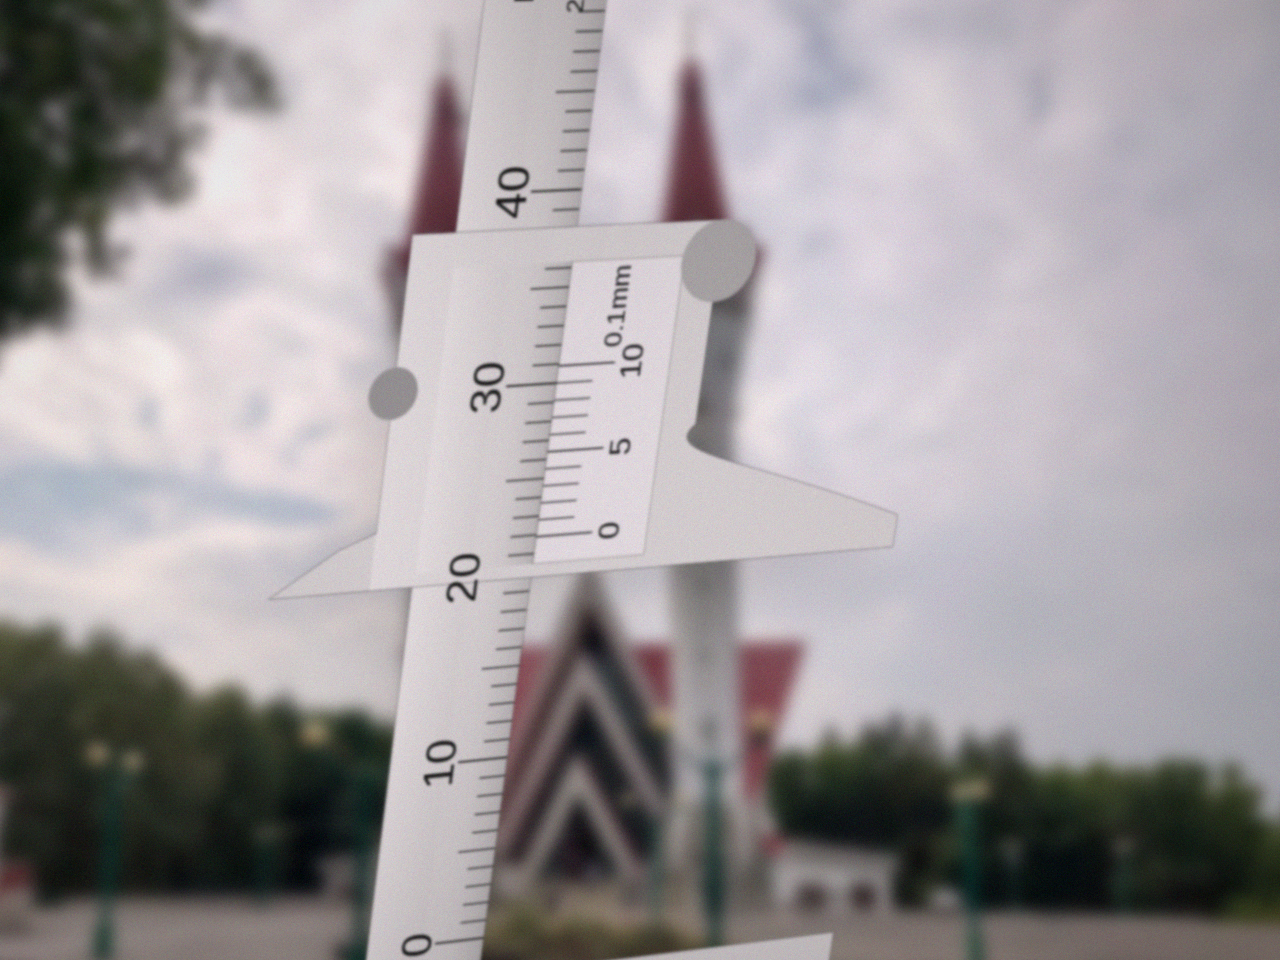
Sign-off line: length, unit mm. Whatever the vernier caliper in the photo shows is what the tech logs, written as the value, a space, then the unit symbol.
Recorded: 21.9 mm
